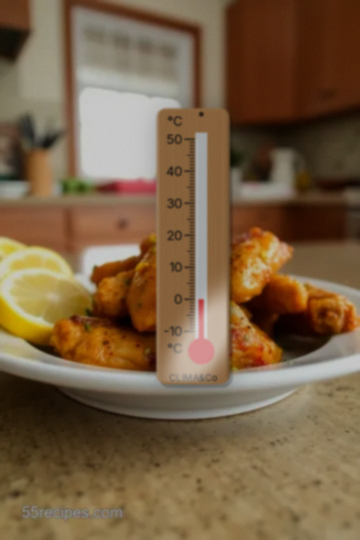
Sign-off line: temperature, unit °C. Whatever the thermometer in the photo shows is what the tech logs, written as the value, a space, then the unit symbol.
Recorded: 0 °C
